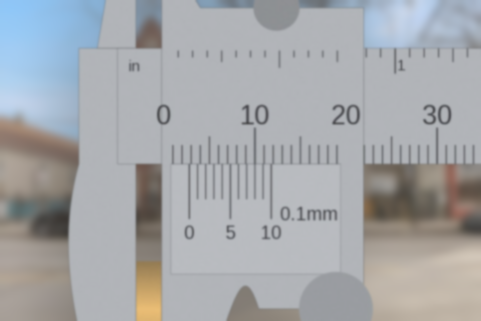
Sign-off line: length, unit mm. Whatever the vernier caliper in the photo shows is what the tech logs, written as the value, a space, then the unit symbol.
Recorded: 2.8 mm
